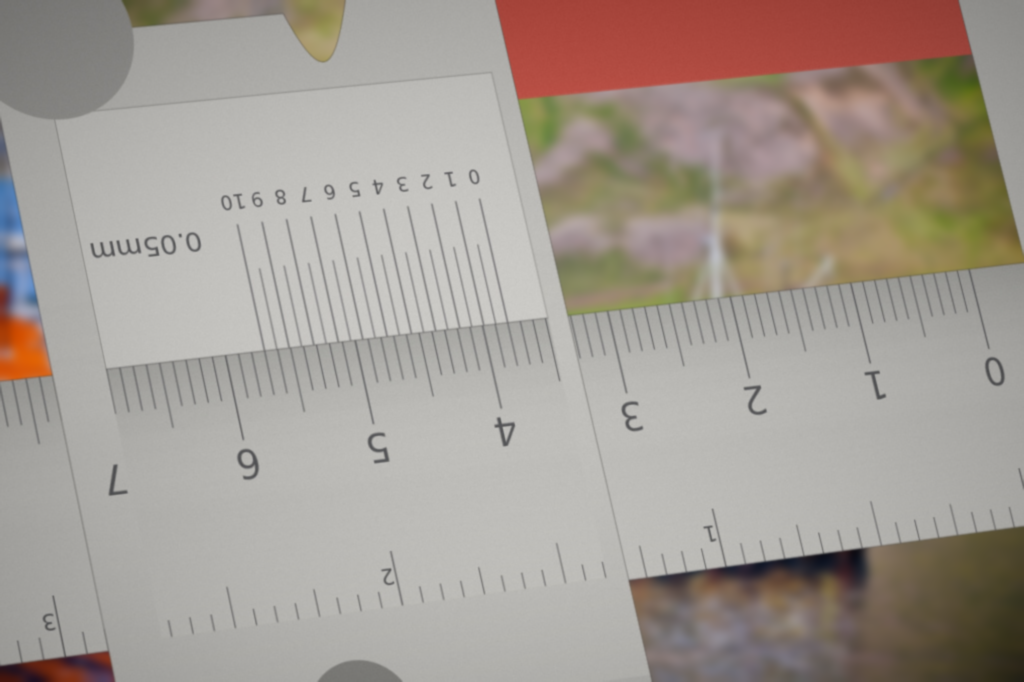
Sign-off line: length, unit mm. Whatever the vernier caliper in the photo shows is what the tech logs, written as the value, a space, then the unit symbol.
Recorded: 38.0 mm
